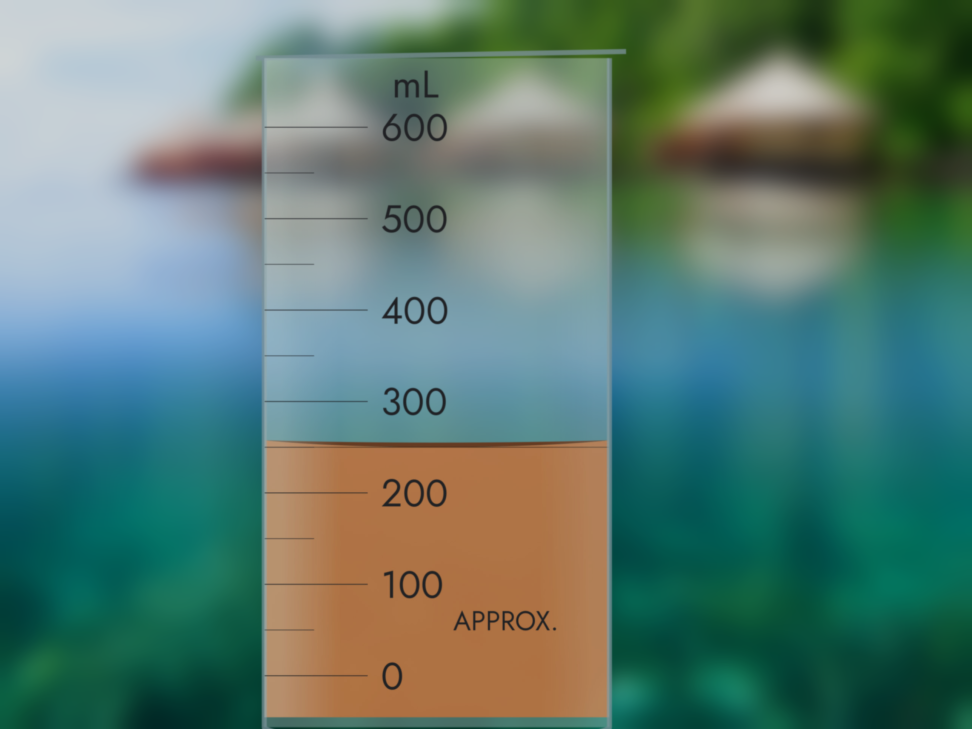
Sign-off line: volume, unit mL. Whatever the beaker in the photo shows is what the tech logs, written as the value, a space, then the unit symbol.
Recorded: 250 mL
